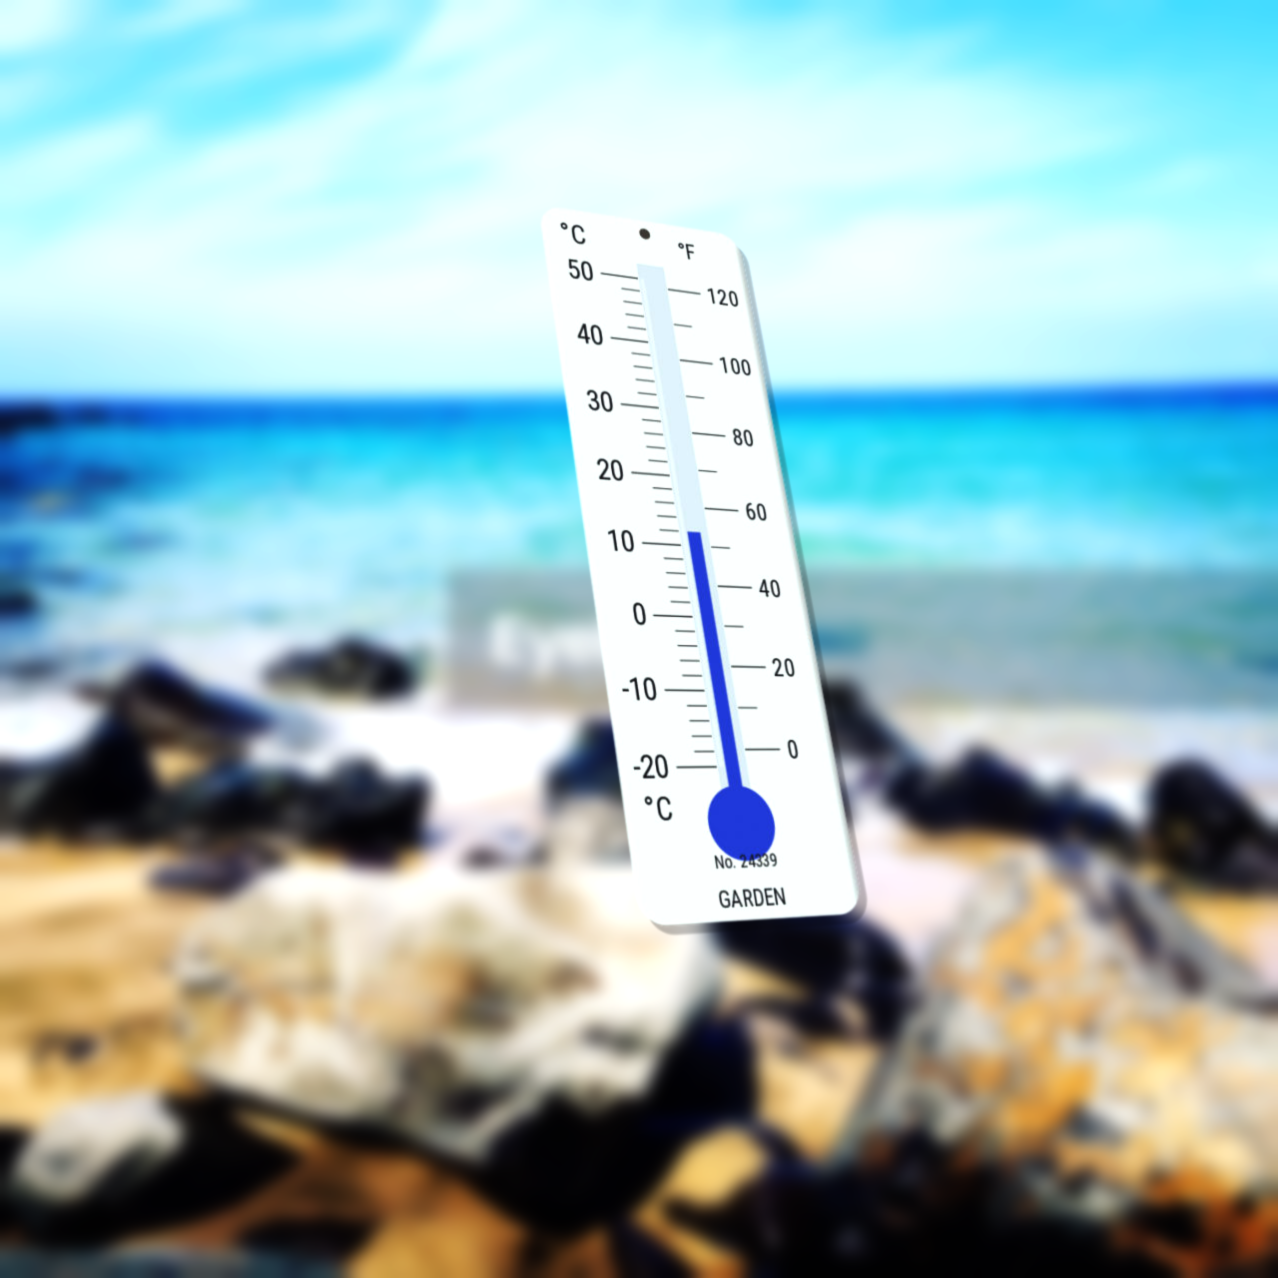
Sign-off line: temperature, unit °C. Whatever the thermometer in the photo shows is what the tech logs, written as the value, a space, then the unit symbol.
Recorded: 12 °C
